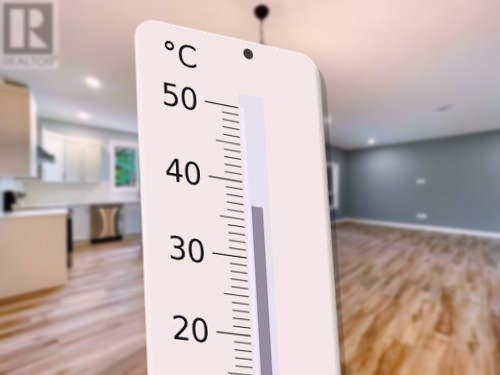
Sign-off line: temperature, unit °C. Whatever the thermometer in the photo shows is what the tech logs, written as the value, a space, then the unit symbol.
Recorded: 37 °C
